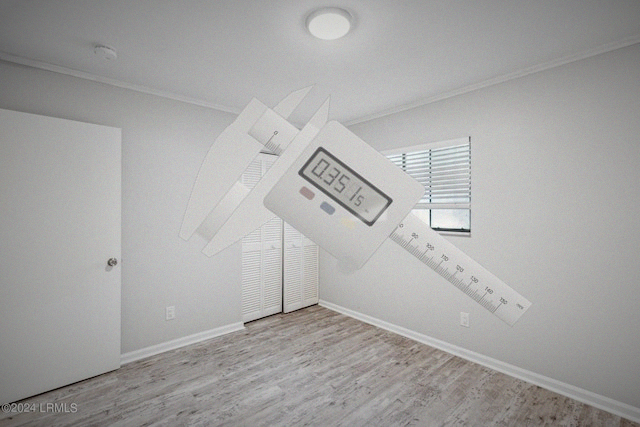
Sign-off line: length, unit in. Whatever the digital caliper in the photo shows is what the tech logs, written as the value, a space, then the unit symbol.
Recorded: 0.3515 in
